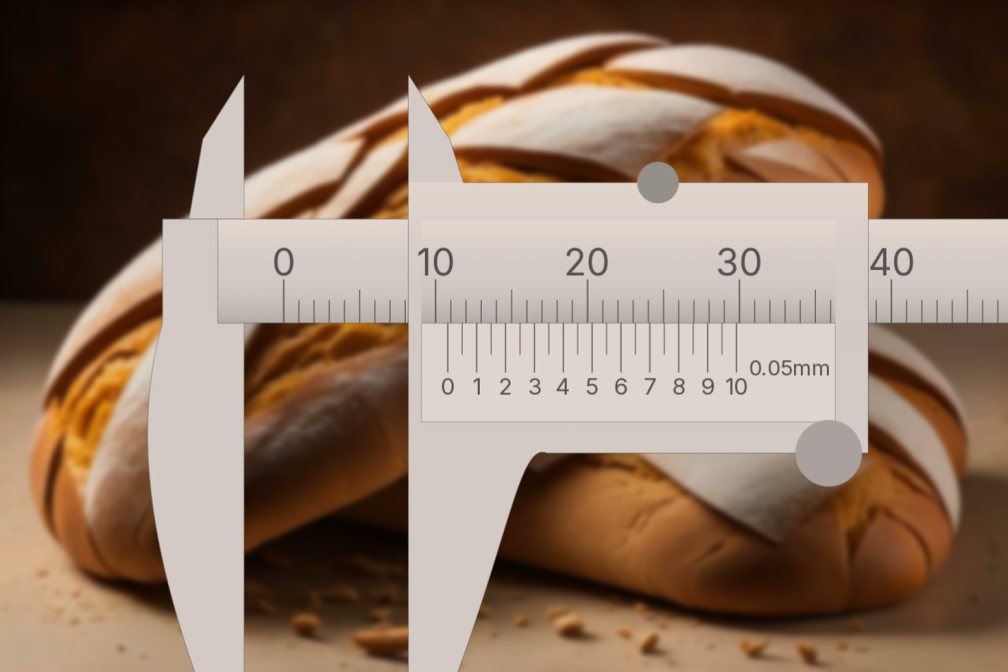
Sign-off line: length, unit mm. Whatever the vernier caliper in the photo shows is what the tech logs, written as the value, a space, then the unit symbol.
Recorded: 10.8 mm
